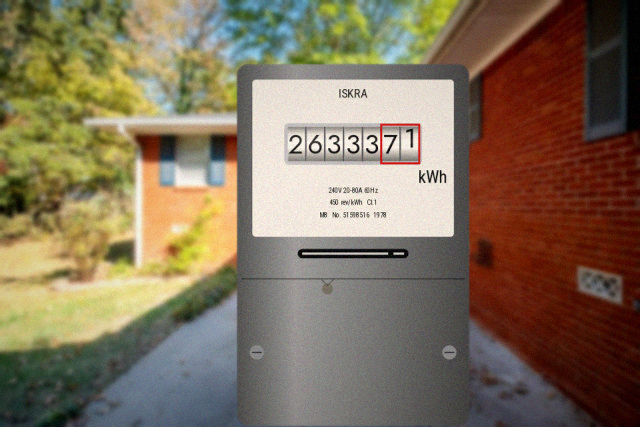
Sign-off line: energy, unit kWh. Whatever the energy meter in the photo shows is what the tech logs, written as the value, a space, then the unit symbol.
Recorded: 26333.71 kWh
